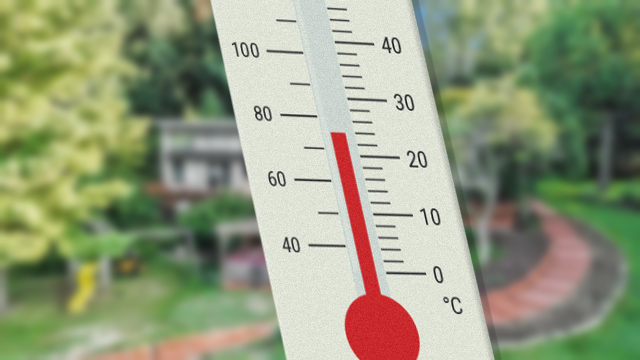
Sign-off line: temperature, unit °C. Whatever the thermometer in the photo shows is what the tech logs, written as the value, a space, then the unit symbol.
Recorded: 24 °C
